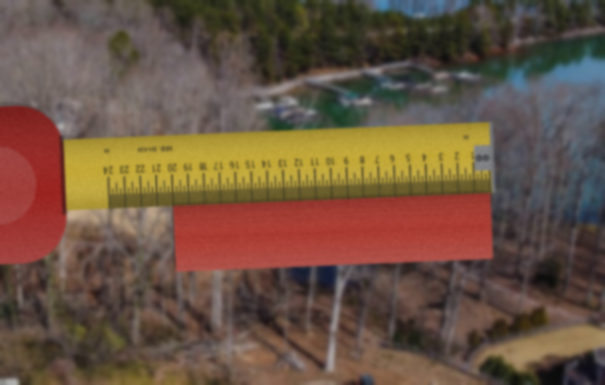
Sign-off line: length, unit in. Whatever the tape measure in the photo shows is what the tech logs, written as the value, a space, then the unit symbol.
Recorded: 20 in
